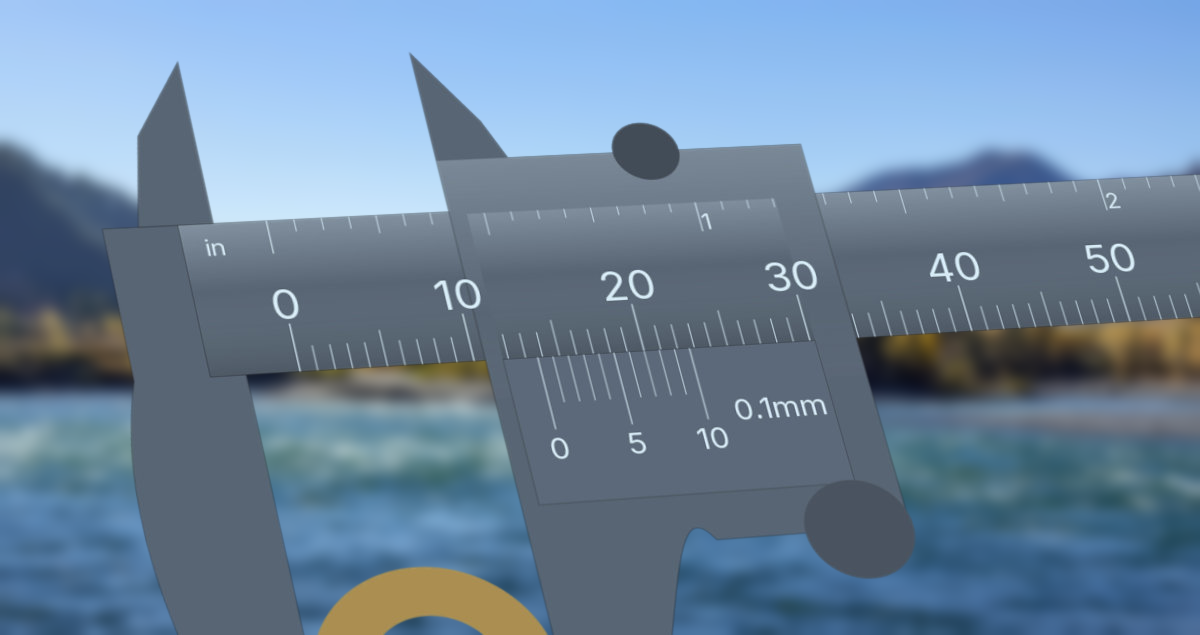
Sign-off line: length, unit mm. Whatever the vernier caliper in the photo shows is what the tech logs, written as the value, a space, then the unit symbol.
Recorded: 13.7 mm
